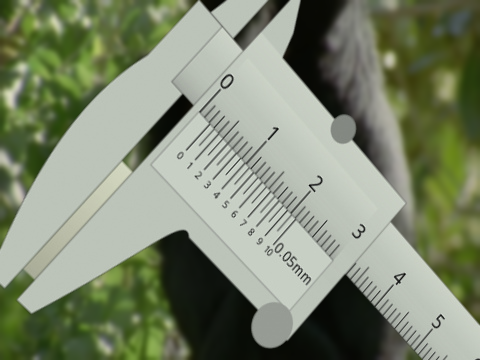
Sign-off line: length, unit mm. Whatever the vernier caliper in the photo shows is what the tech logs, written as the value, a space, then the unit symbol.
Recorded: 2.2 mm
